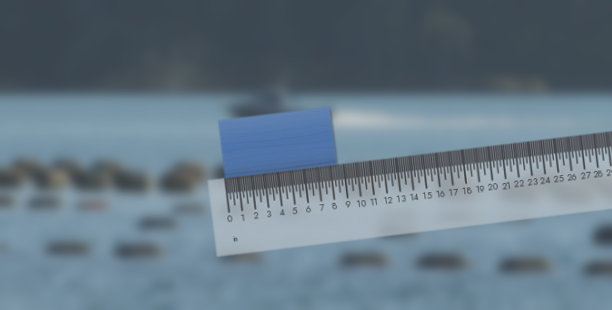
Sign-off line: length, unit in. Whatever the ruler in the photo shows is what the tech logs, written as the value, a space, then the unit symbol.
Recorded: 8.5 in
